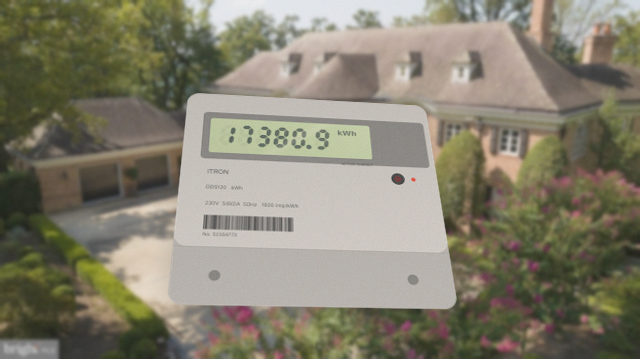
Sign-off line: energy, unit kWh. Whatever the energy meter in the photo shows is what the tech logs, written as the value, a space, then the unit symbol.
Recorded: 17380.9 kWh
